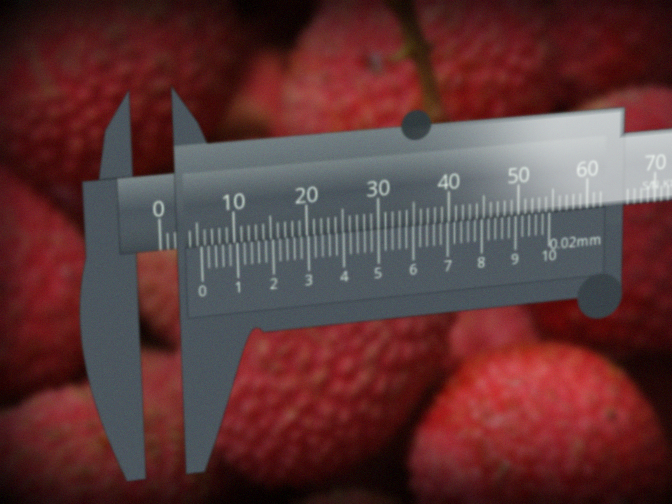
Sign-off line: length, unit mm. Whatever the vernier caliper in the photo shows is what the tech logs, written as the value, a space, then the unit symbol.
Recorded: 5.5 mm
